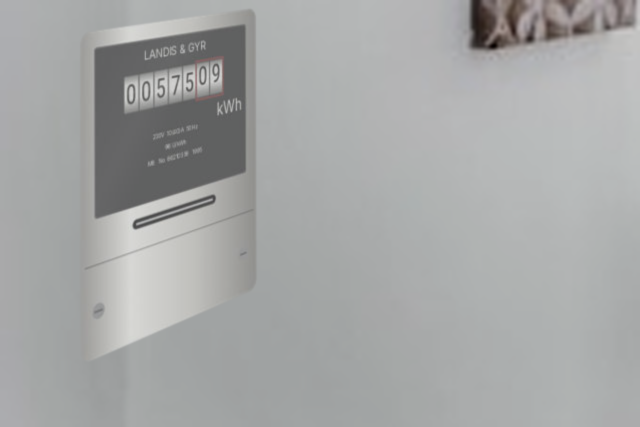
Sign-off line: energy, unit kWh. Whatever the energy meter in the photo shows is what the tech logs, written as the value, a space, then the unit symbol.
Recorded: 575.09 kWh
